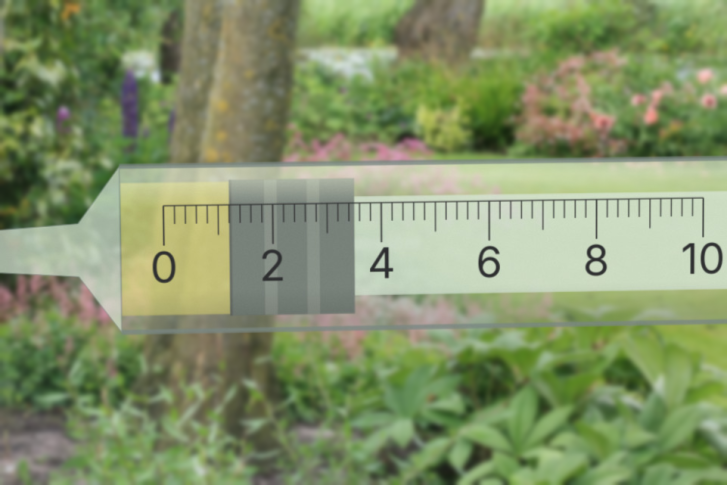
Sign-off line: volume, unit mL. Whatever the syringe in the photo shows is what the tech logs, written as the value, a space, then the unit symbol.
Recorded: 1.2 mL
